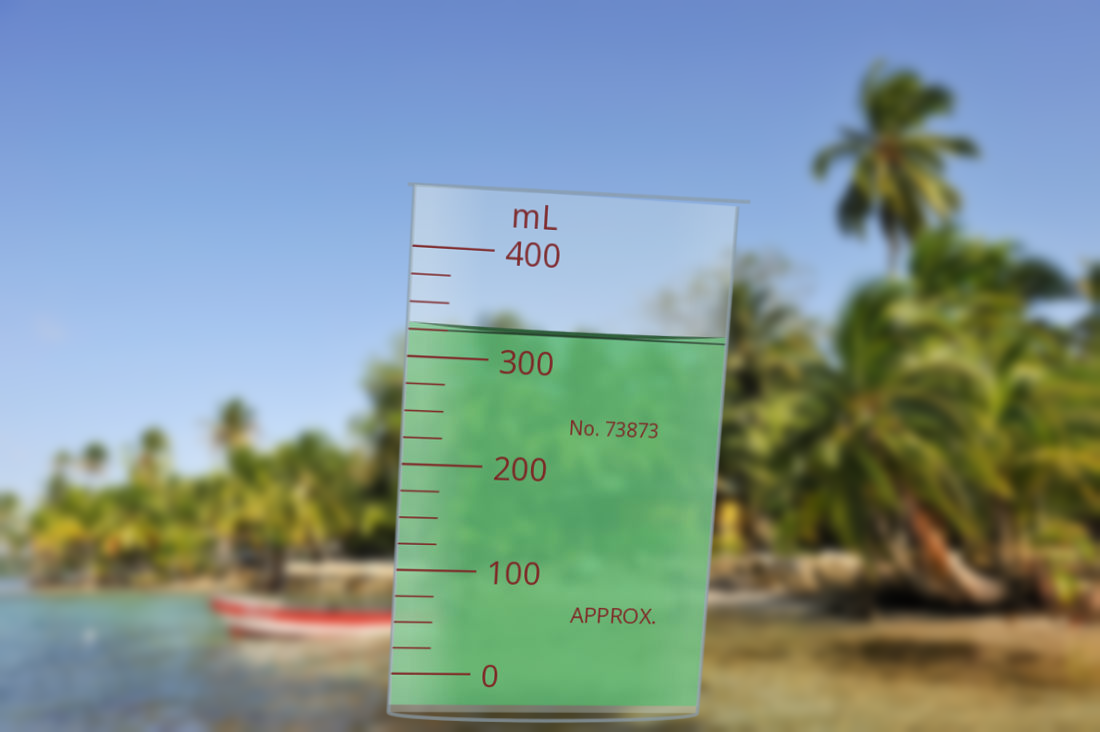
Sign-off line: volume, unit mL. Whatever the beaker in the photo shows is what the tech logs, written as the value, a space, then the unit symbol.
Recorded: 325 mL
